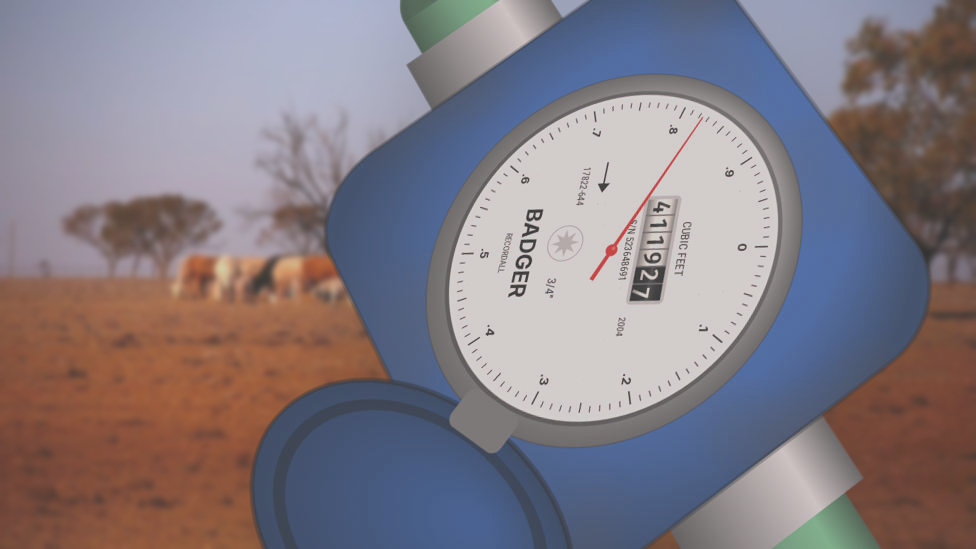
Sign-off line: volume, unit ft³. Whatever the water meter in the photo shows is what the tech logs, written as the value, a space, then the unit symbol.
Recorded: 411926.82 ft³
